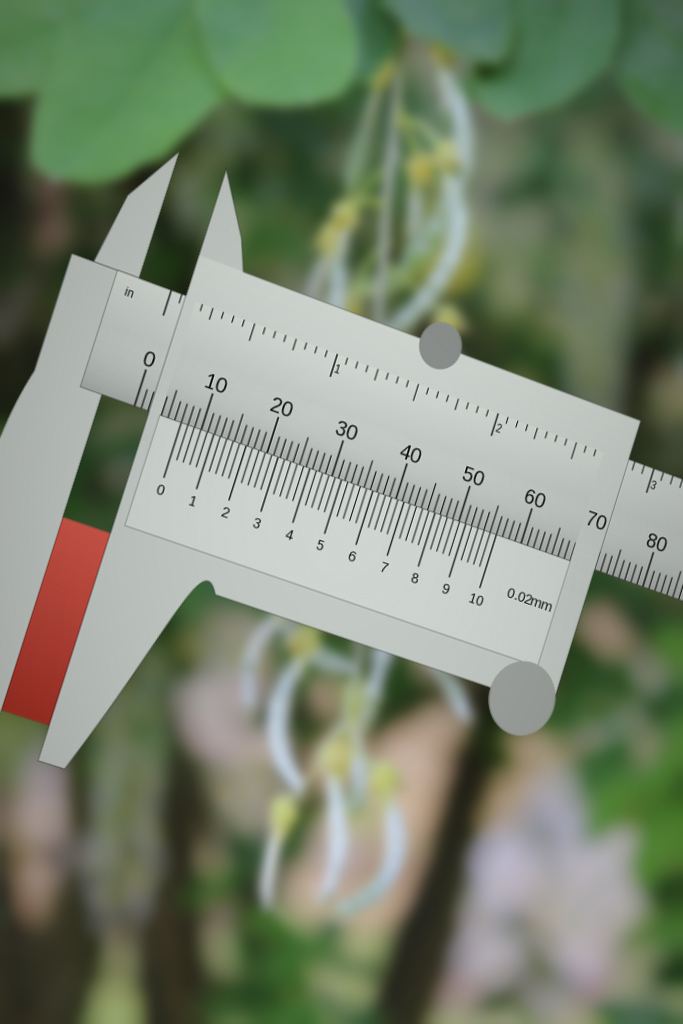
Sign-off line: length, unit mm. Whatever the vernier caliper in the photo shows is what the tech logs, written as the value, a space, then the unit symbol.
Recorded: 7.0 mm
